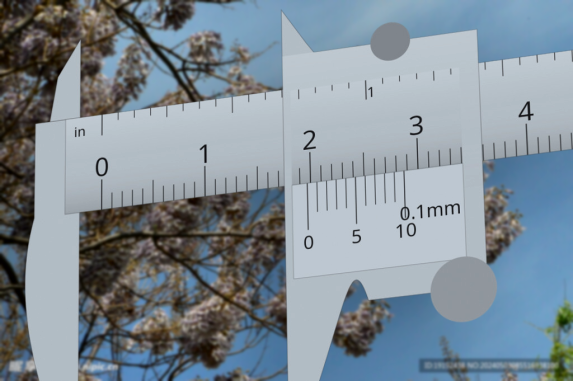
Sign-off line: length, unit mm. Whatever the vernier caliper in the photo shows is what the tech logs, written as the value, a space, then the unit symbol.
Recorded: 19.7 mm
